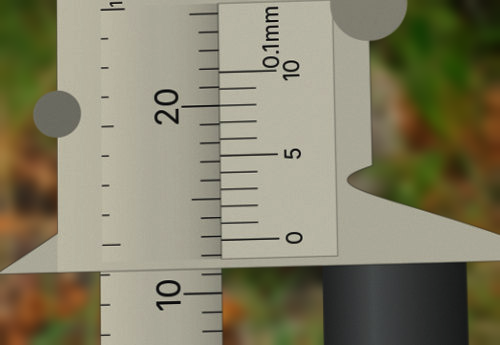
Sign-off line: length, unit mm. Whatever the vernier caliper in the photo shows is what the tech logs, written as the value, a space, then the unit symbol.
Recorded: 12.8 mm
